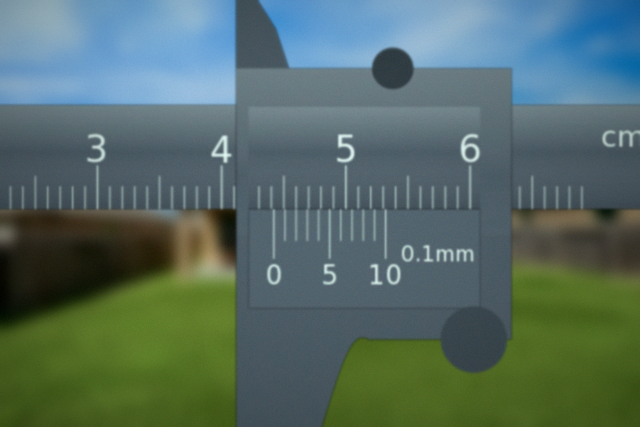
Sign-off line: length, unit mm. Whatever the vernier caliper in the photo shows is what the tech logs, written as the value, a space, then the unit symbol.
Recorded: 44.2 mm
